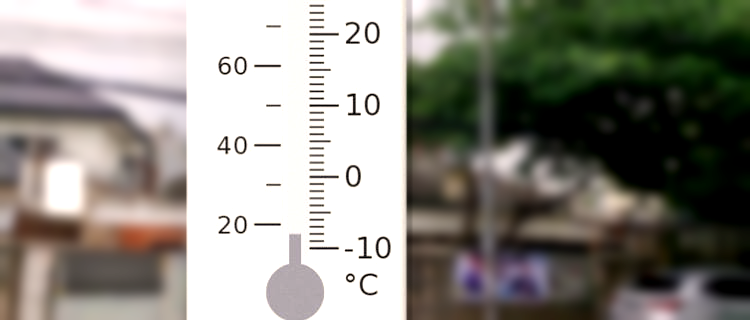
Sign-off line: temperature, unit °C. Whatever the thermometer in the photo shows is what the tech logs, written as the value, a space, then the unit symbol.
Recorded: -8 °C
